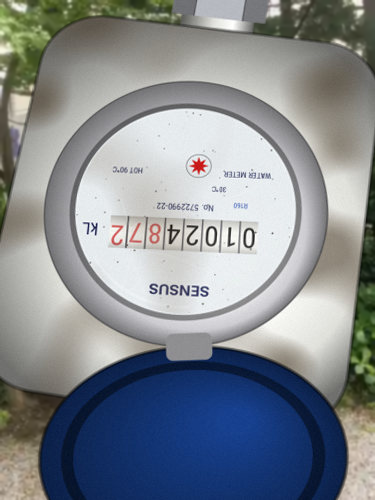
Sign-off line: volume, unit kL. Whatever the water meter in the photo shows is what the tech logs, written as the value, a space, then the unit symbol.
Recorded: 1024.872 kL
